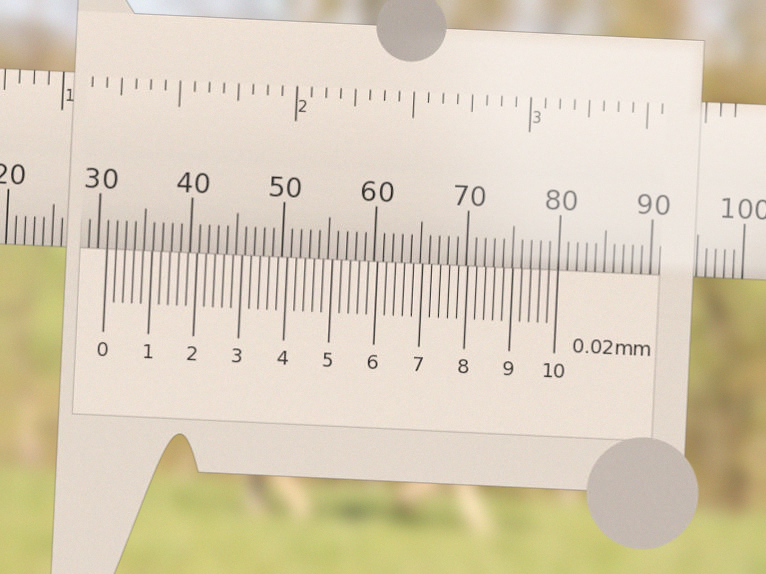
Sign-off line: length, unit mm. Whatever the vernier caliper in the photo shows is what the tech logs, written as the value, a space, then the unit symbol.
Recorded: 31.0 mm
